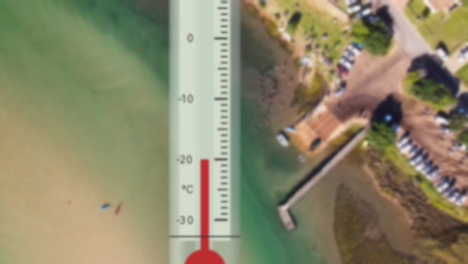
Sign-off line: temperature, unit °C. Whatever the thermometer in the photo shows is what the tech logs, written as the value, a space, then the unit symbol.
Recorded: -20 °C
